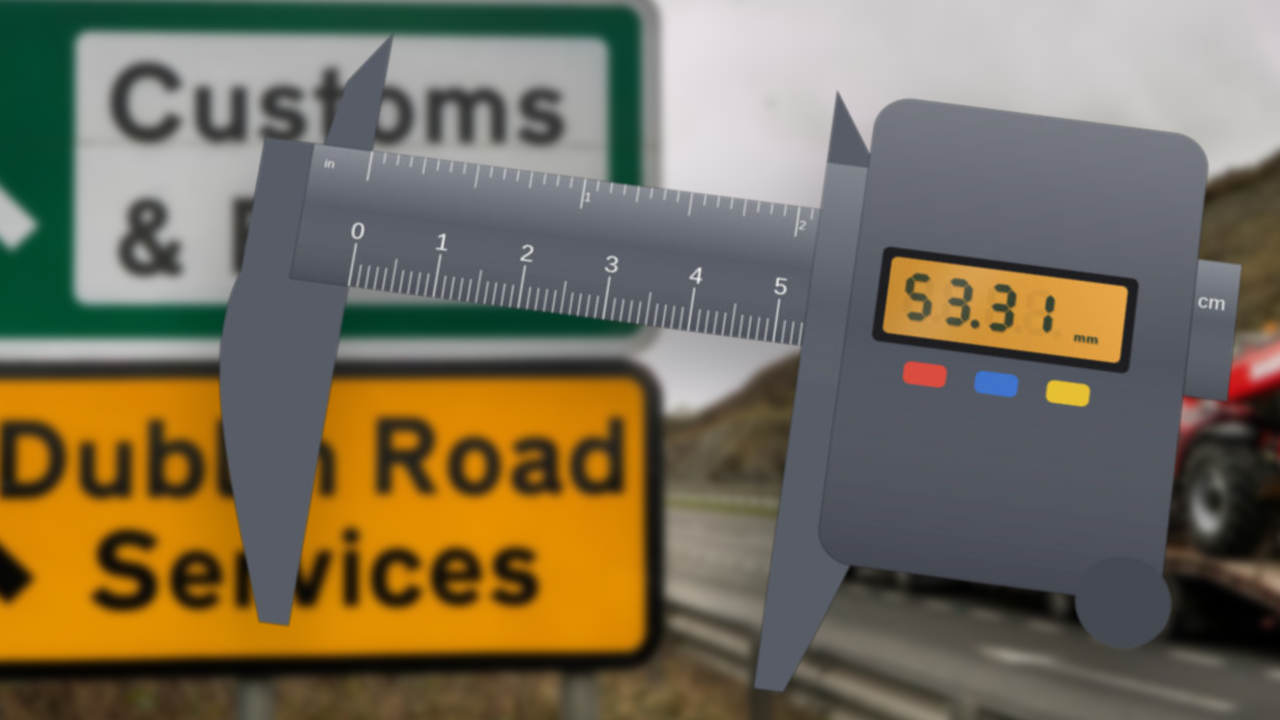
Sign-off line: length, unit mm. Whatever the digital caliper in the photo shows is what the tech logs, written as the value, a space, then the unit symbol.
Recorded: 53.31 mm
